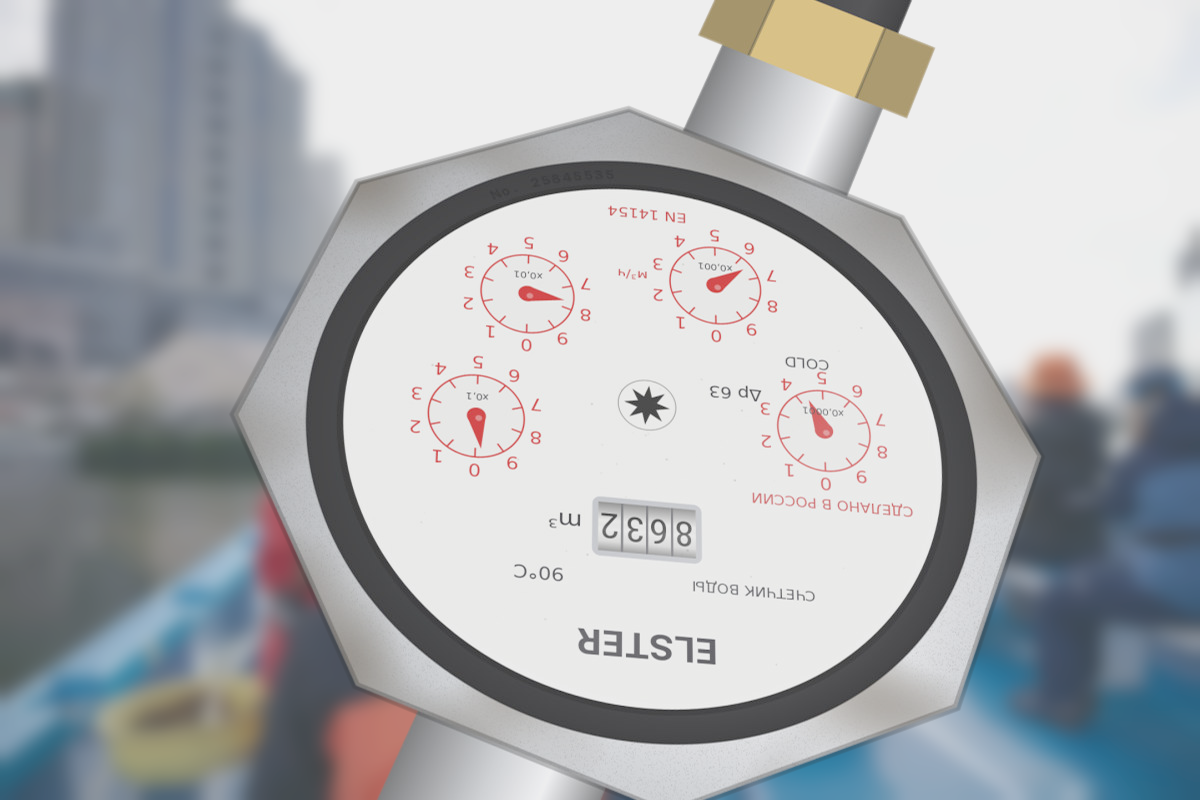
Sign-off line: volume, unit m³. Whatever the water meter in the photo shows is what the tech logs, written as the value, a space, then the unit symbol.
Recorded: 8631.9764 m³
